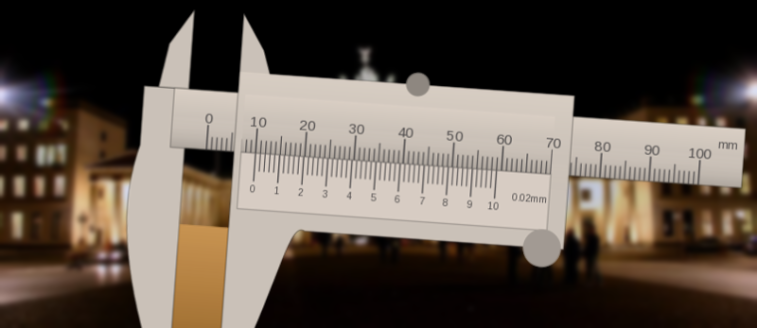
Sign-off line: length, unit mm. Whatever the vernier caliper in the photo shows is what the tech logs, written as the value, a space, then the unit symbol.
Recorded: 10.0 mm
